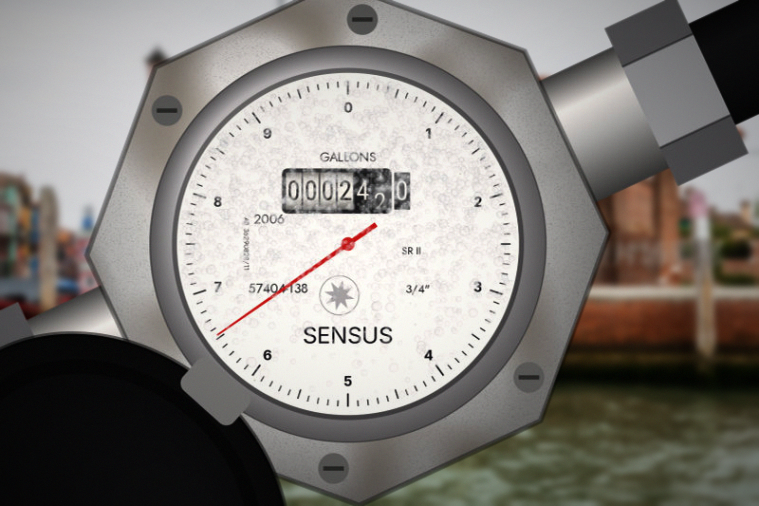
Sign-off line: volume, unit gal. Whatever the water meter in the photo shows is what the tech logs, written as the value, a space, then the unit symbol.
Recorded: 2416.5 gal
